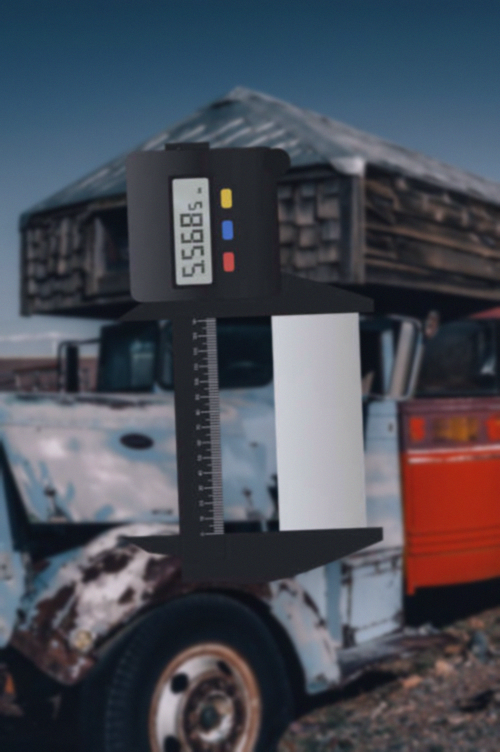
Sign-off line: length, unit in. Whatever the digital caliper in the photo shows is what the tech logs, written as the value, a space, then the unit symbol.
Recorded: 5.5685 in
